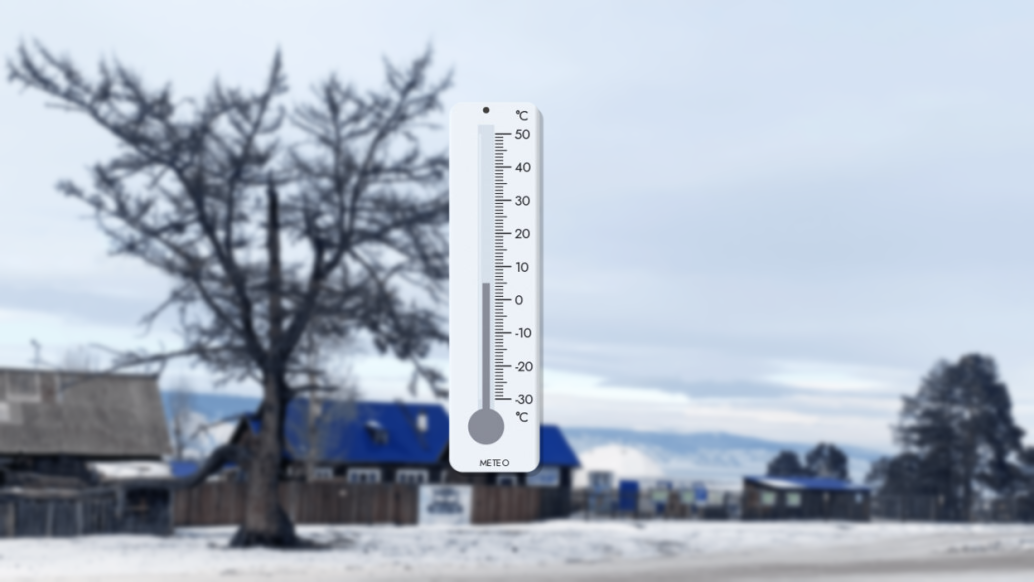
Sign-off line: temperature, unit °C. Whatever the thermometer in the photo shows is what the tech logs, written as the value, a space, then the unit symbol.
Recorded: 5 °C
